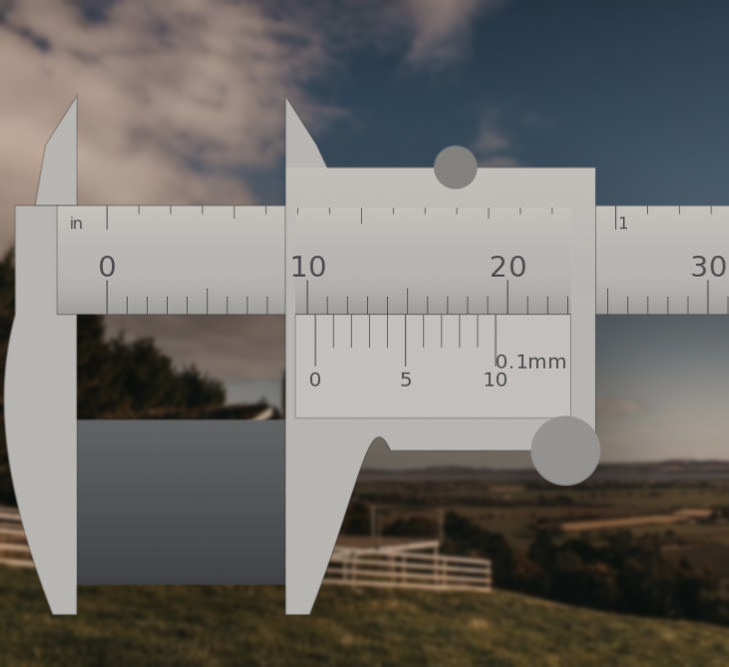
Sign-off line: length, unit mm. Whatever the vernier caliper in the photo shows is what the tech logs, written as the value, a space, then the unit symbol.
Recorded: 10.4 mm
